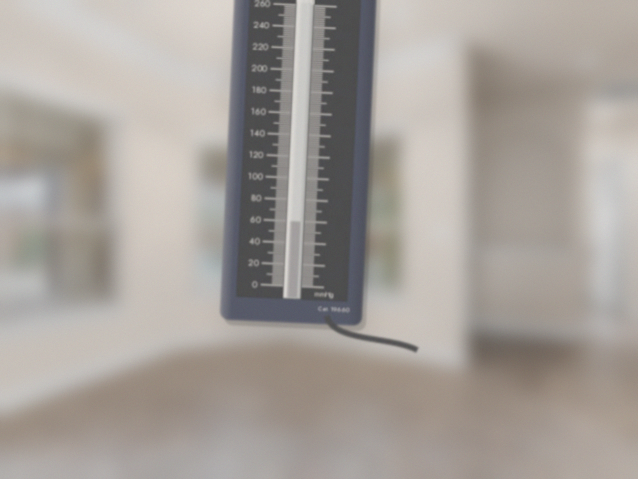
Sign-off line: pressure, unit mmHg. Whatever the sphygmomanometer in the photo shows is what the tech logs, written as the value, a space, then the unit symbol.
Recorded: 60 mmHg
